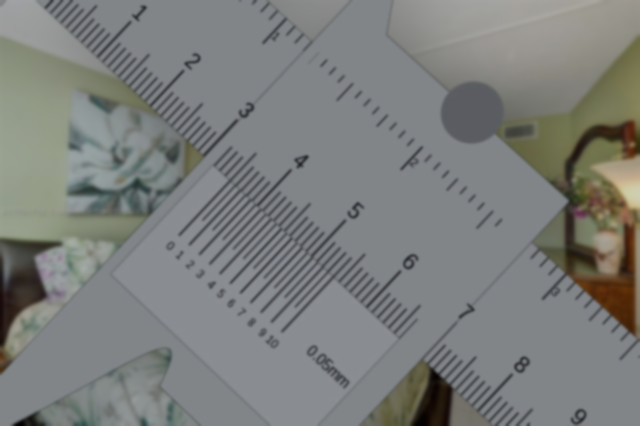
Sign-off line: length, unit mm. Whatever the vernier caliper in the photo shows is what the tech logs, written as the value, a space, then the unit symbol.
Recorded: 35.0 mm
